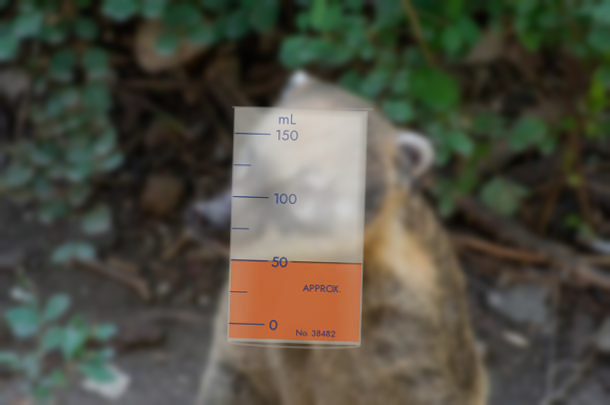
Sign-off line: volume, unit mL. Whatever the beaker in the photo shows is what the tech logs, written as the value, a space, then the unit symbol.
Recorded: 50 mL
